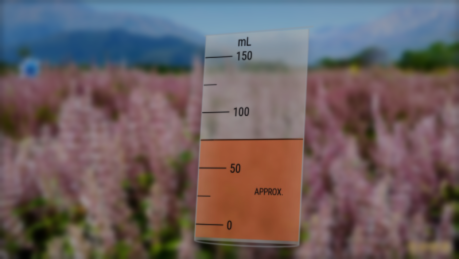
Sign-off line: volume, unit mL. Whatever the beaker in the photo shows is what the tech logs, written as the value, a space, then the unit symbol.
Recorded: 75 mL
